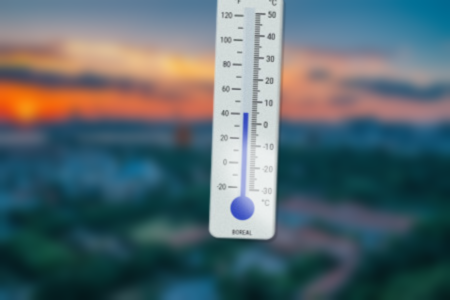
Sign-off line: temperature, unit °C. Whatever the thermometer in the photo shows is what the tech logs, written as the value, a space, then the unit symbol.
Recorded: 5 °C
